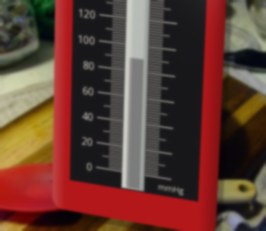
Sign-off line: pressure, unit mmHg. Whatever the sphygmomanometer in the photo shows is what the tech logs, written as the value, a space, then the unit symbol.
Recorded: 90 mmHg
